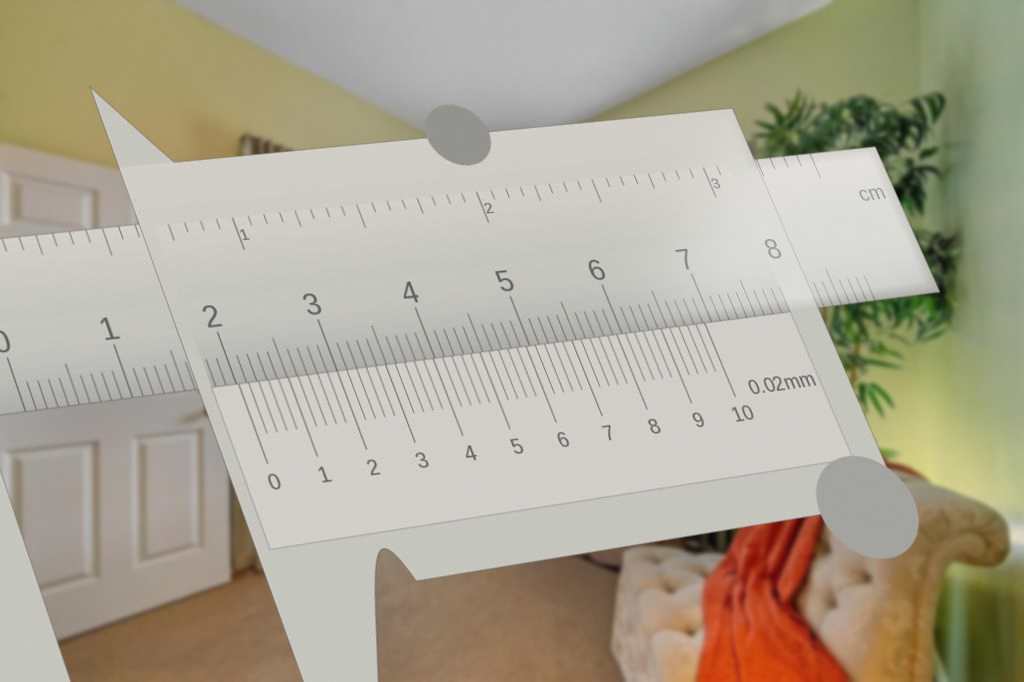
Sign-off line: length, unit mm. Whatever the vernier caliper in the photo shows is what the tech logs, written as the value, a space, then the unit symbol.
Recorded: 20.2 mm
